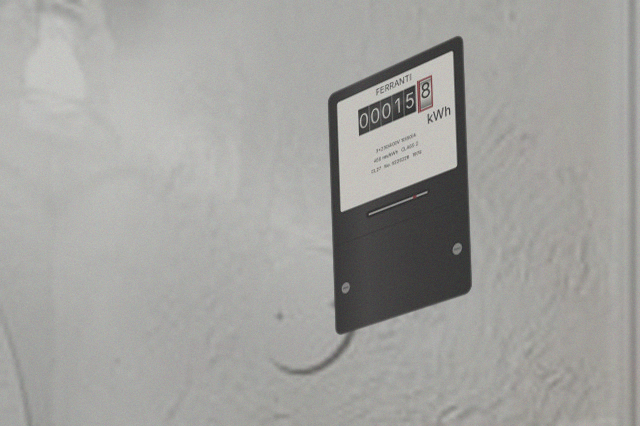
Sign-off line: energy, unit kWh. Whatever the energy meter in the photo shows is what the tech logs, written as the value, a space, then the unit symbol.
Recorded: 15.8 kWh
